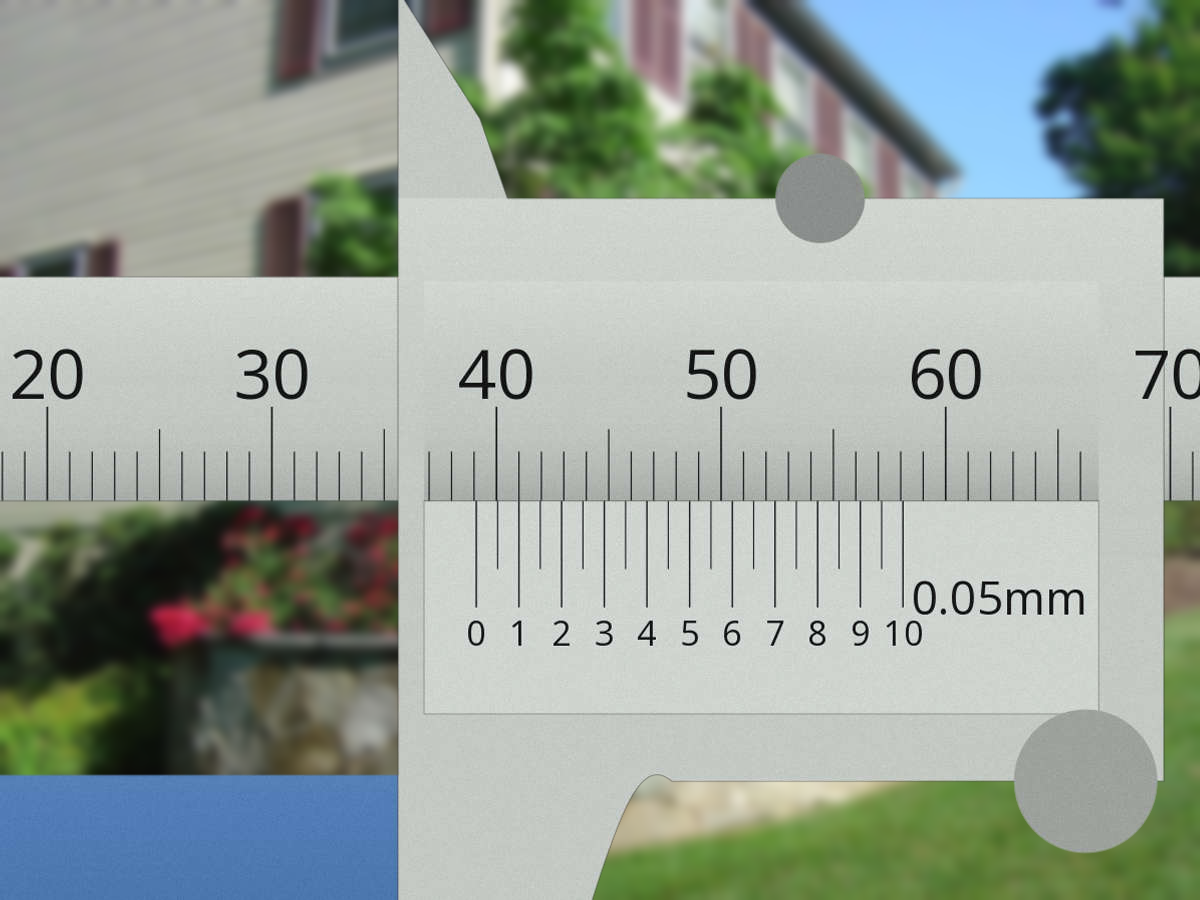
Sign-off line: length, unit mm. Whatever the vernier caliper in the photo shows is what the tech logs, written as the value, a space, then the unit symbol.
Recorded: 39.1 mm
